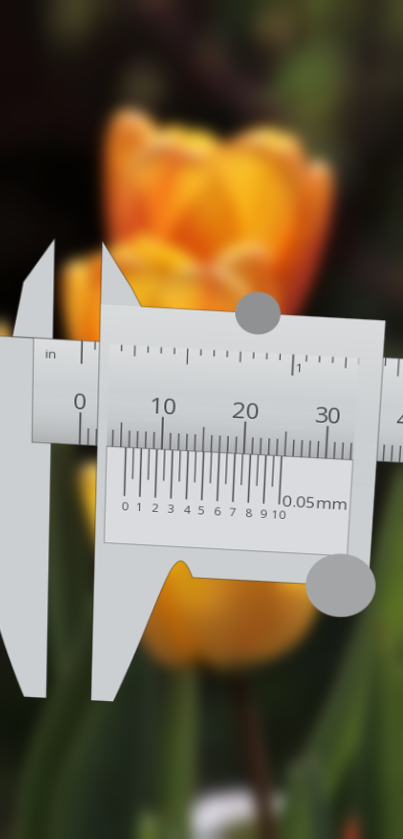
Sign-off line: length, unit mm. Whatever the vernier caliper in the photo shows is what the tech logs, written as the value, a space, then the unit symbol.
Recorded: 5.6 mm
